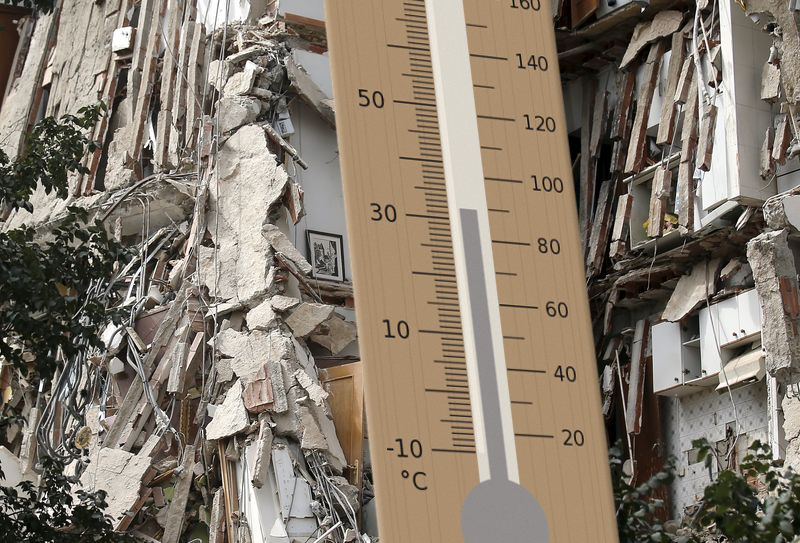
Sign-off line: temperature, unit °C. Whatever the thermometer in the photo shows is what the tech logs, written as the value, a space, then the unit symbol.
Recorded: 32 °C
